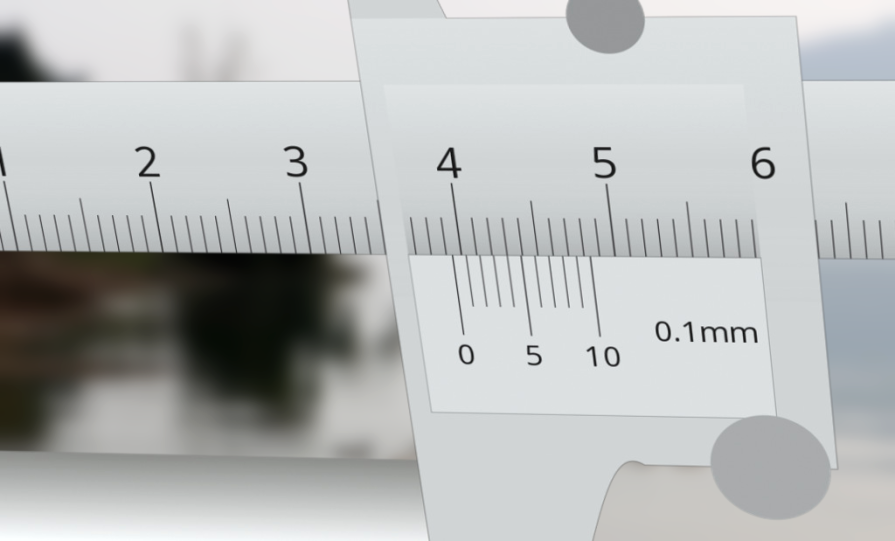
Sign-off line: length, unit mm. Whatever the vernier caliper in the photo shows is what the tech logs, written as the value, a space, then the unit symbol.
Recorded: 39.4 mm
